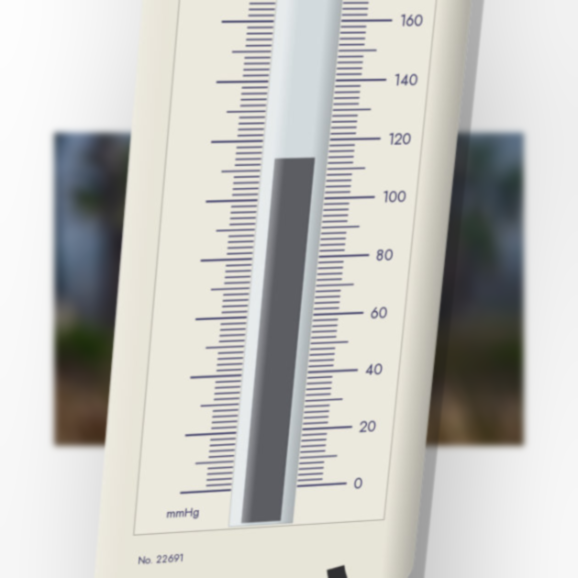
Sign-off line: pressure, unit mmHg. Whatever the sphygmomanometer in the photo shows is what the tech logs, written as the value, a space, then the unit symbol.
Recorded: 114 mmHg
